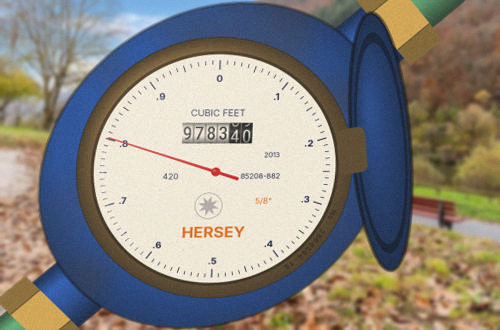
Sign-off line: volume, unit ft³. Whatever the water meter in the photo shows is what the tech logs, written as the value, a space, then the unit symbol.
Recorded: 978339.80 ft³
